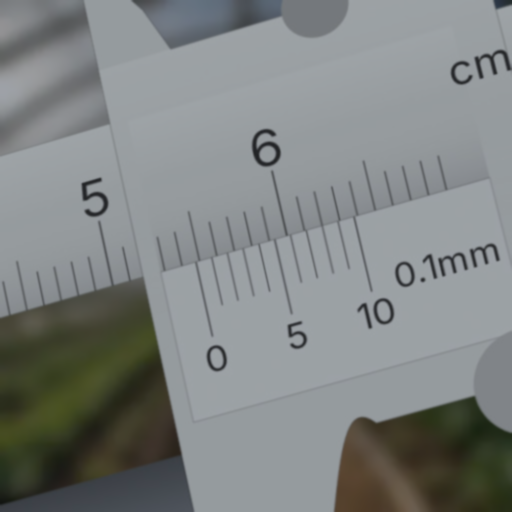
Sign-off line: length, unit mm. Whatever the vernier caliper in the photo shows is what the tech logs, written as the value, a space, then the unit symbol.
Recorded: 54.8 mm
